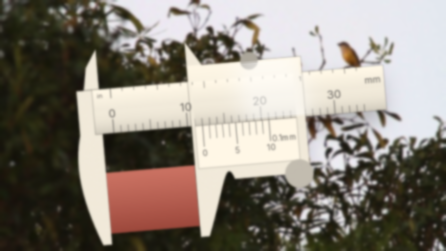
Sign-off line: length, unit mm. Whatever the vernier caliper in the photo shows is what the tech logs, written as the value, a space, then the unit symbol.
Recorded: 12.0 mm
